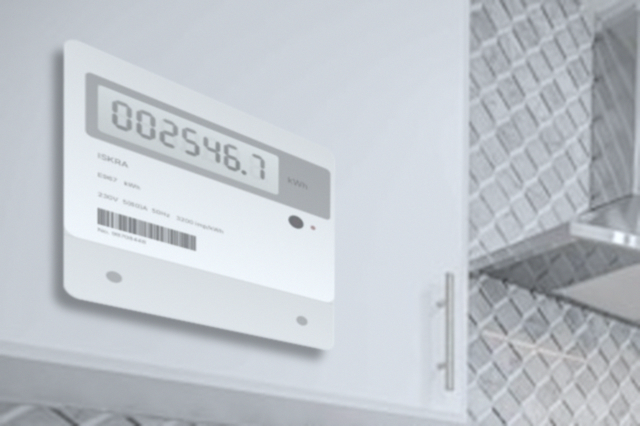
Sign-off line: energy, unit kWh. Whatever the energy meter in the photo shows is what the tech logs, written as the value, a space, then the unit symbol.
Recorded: 2546.7 kWh
